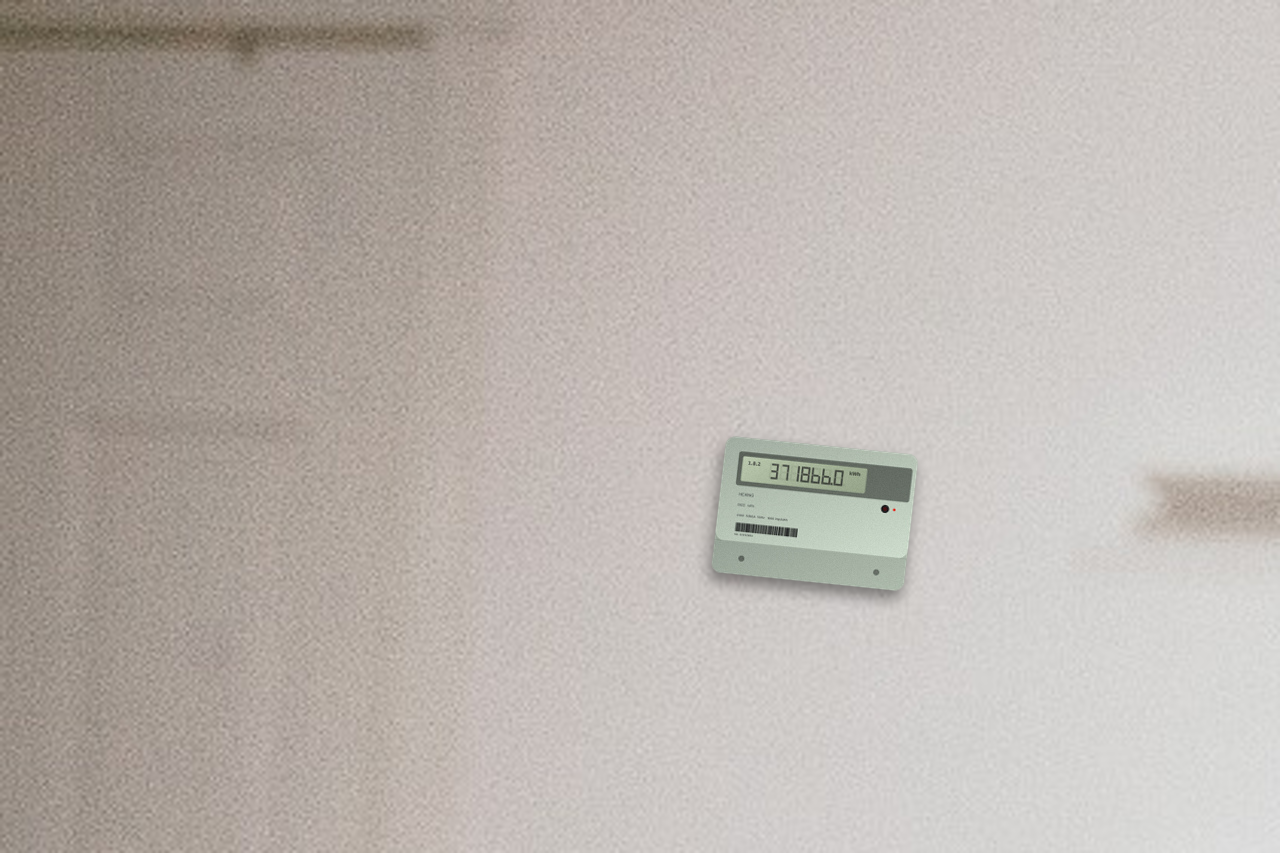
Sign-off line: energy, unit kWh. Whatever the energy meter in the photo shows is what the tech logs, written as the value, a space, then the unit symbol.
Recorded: 371866.0 kWh
